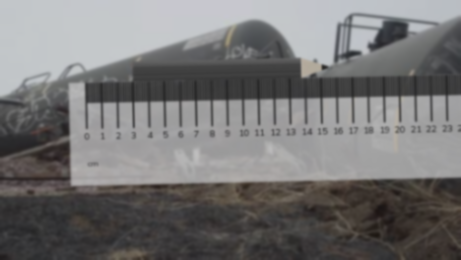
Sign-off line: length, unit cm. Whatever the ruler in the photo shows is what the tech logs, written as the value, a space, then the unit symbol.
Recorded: 12.5 cm
